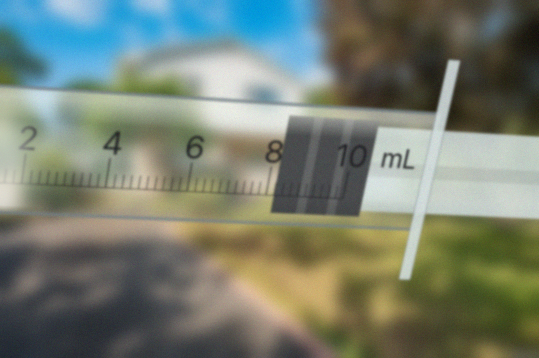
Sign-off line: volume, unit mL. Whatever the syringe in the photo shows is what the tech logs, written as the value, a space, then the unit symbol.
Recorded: 8.2 mL
